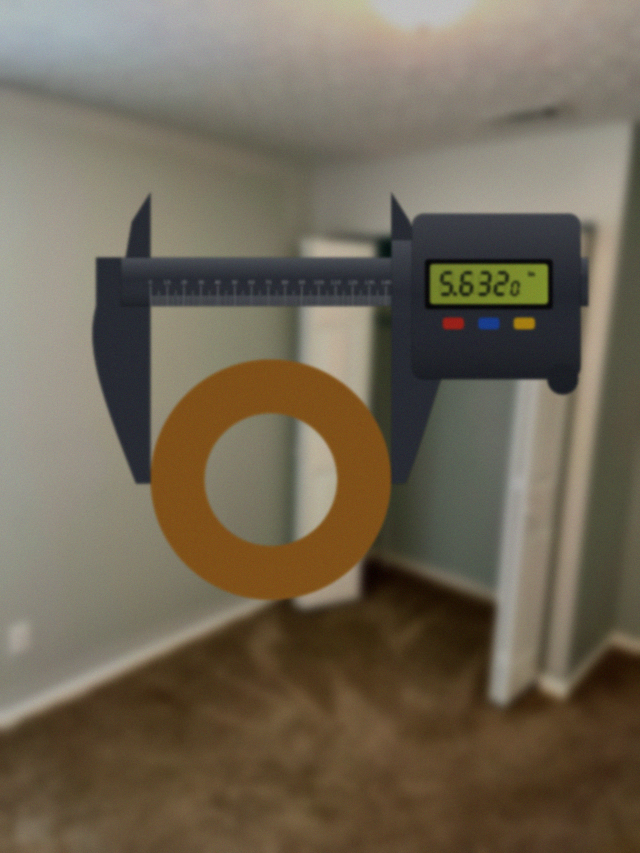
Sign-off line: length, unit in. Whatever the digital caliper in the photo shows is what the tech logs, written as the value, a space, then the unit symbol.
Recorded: 5.6320 in
